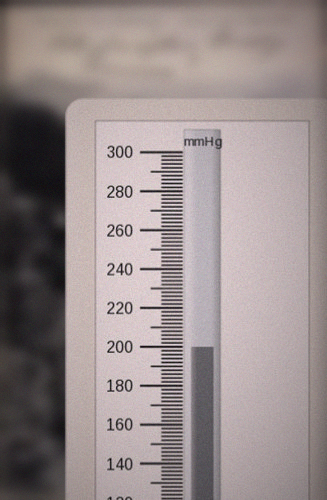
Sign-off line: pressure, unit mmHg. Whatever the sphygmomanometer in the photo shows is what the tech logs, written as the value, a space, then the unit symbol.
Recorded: 200 mmHg
